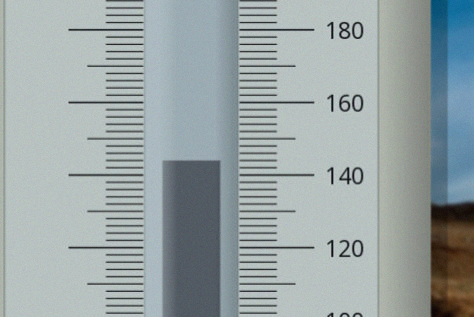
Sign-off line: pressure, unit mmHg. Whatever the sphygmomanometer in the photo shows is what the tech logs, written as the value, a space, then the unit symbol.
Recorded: 144 mmHg
